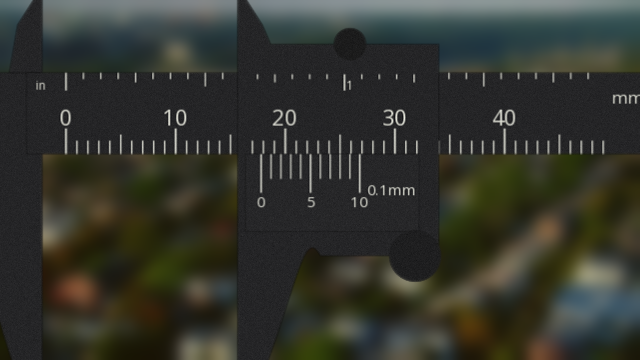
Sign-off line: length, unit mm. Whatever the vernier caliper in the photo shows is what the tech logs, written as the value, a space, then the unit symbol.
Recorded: 17.8 mm
